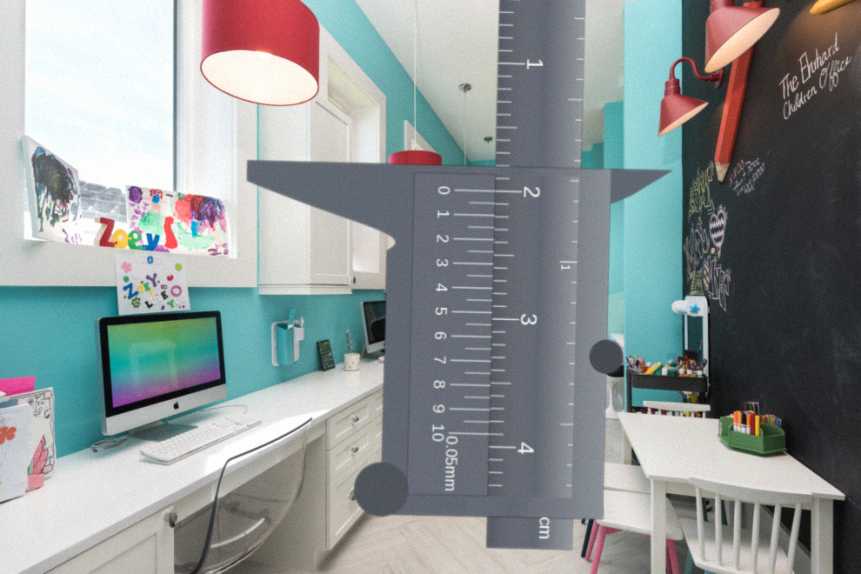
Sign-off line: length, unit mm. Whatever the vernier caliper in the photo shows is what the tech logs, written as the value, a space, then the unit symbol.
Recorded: 20.0 mm
